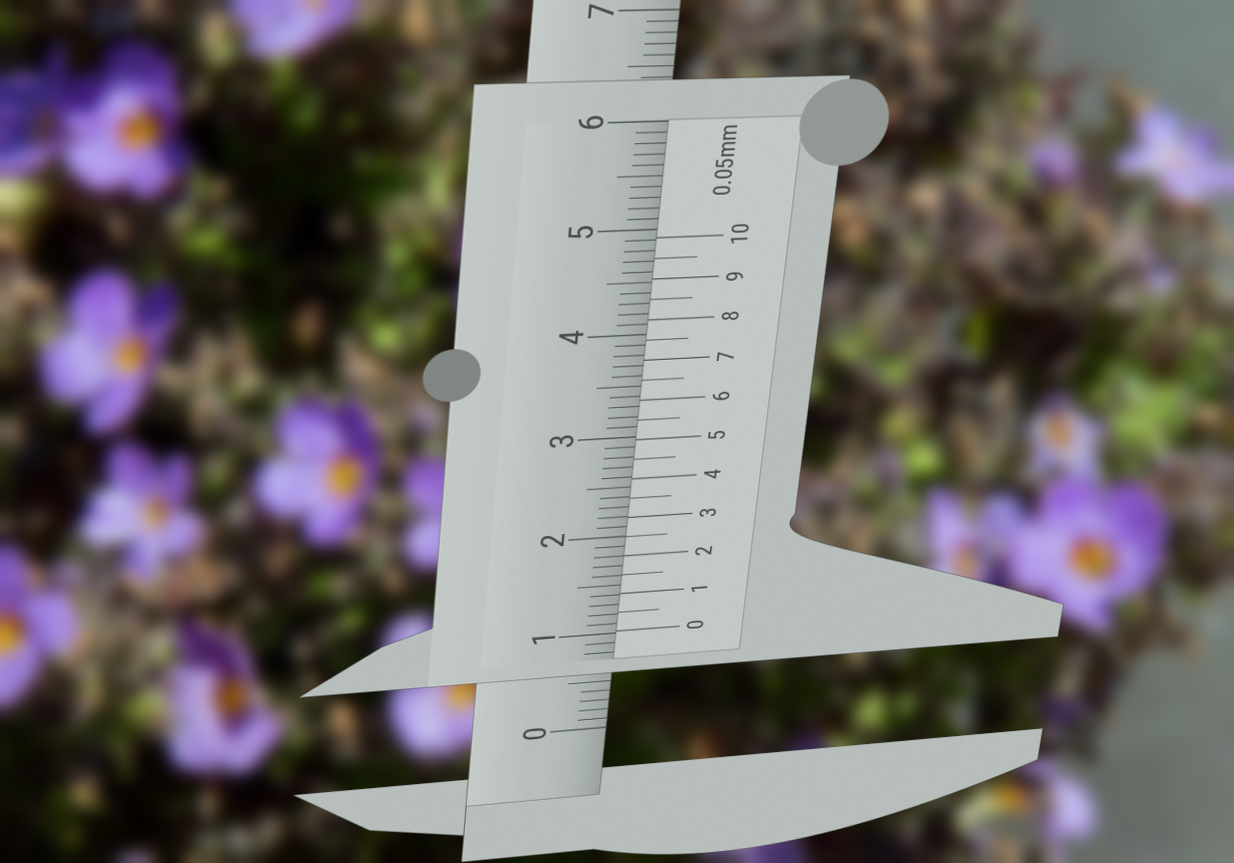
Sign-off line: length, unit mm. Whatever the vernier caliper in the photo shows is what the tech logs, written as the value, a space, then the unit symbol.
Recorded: 10.2 mm
